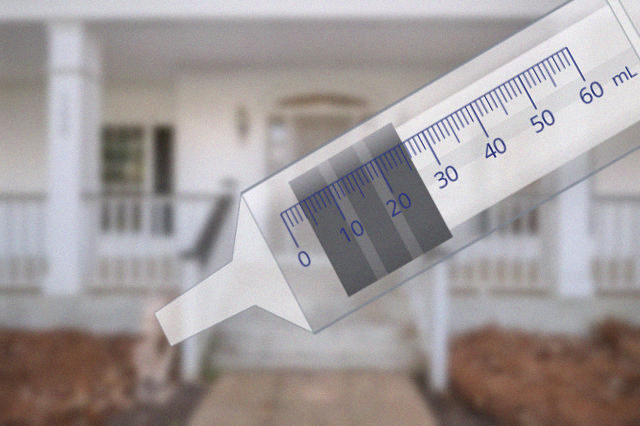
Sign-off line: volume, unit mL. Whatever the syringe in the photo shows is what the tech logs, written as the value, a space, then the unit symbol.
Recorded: 4 mL
